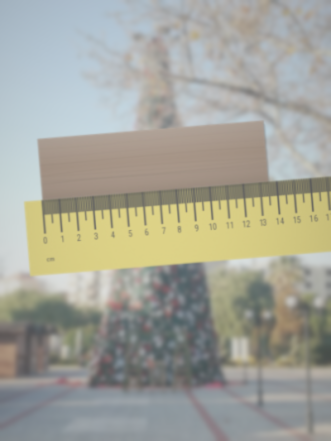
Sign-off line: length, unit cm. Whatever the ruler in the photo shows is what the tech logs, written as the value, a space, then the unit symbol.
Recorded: 13.5 cm
